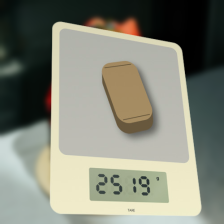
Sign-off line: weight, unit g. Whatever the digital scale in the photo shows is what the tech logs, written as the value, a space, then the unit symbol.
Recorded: 2519 g
